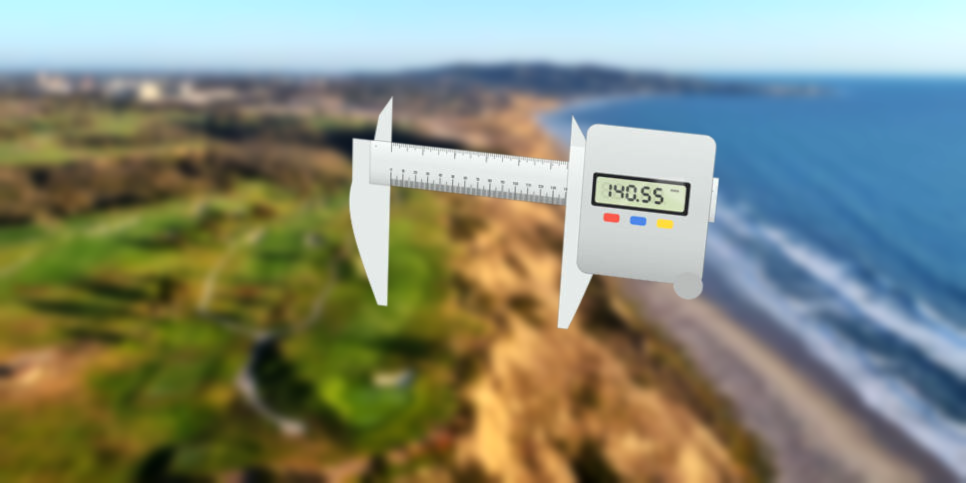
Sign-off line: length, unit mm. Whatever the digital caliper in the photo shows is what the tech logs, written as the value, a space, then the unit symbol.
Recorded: 140.55 mm
